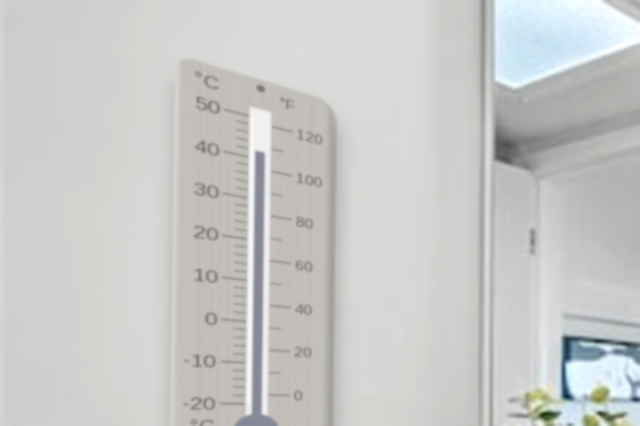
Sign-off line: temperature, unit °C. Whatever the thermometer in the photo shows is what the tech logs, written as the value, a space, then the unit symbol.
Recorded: 42 °C
